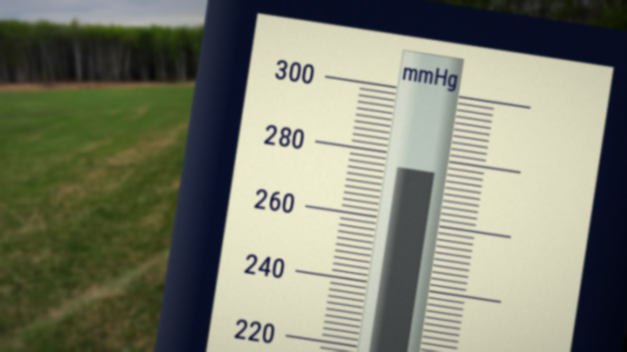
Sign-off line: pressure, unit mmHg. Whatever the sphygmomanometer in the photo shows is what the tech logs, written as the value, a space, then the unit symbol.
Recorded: 276 mmHg
